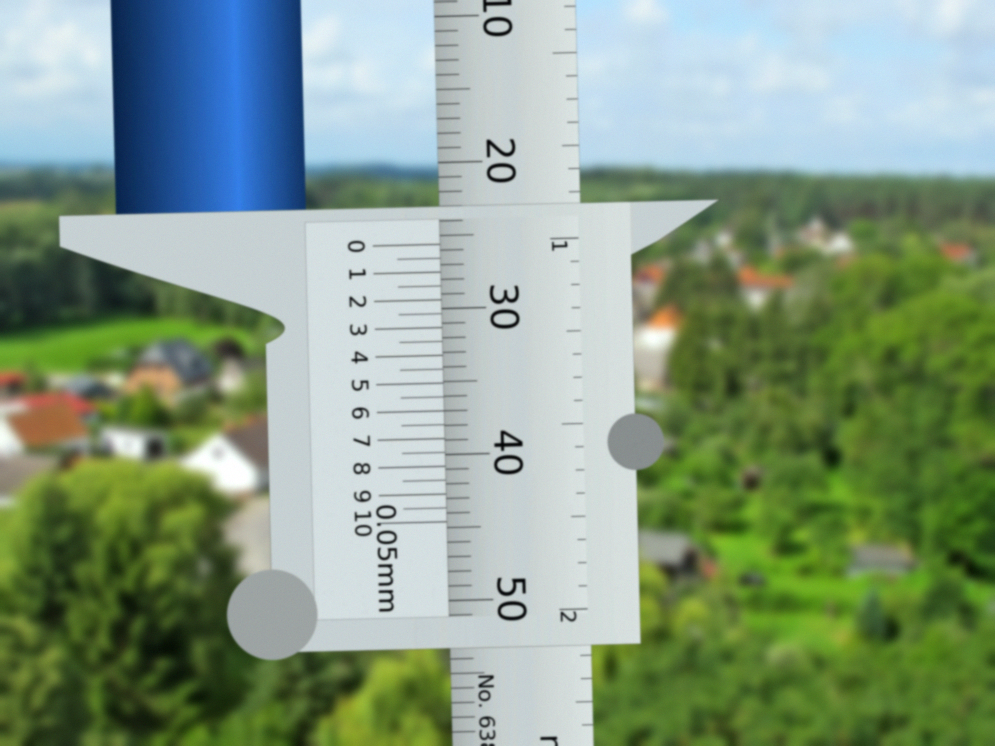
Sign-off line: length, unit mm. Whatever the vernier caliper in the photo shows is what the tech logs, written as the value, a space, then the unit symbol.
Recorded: 25.6 mm
